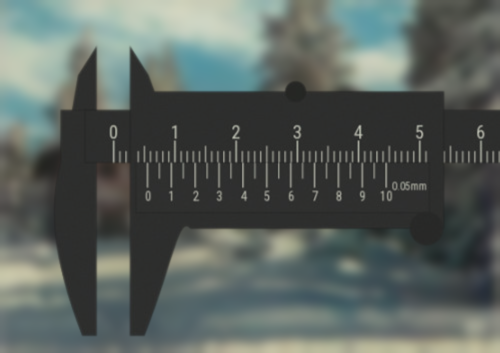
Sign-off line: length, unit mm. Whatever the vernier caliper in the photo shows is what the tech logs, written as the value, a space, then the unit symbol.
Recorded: 5.5 mm
